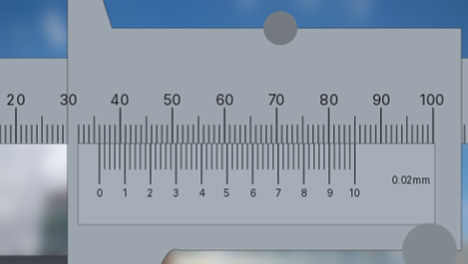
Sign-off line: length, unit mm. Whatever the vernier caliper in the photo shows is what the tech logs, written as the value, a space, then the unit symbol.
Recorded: 36.0 mm
